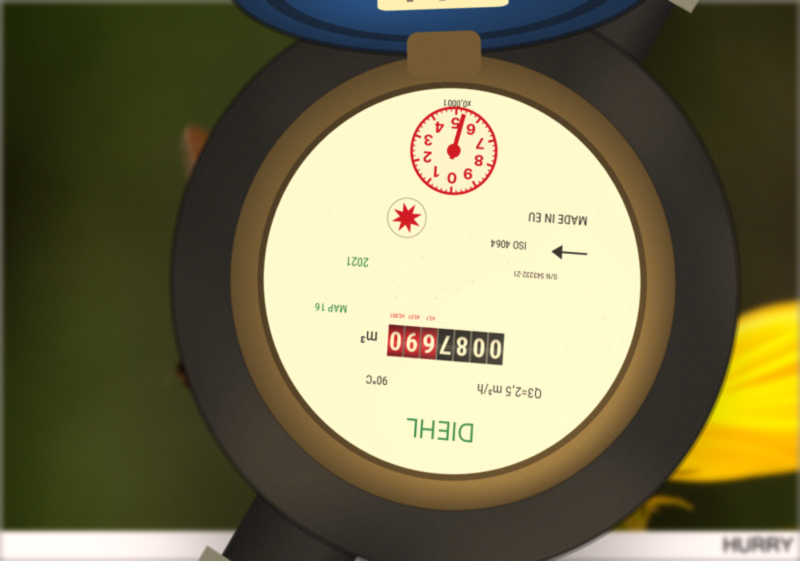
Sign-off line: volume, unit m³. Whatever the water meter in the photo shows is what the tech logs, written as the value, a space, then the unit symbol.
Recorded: 87.6905 m³
